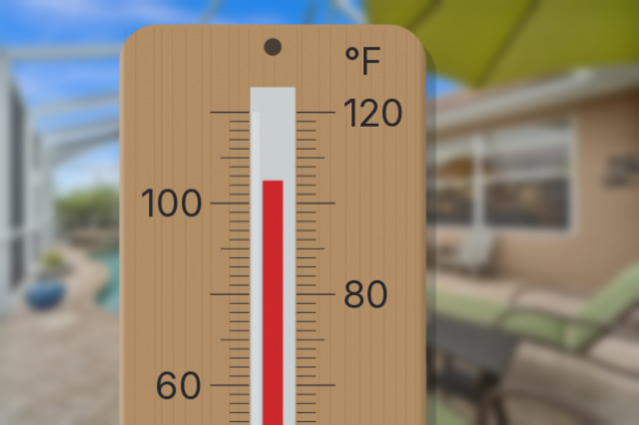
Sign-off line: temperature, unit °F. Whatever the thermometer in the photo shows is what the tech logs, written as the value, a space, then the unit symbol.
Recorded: 105 °F
